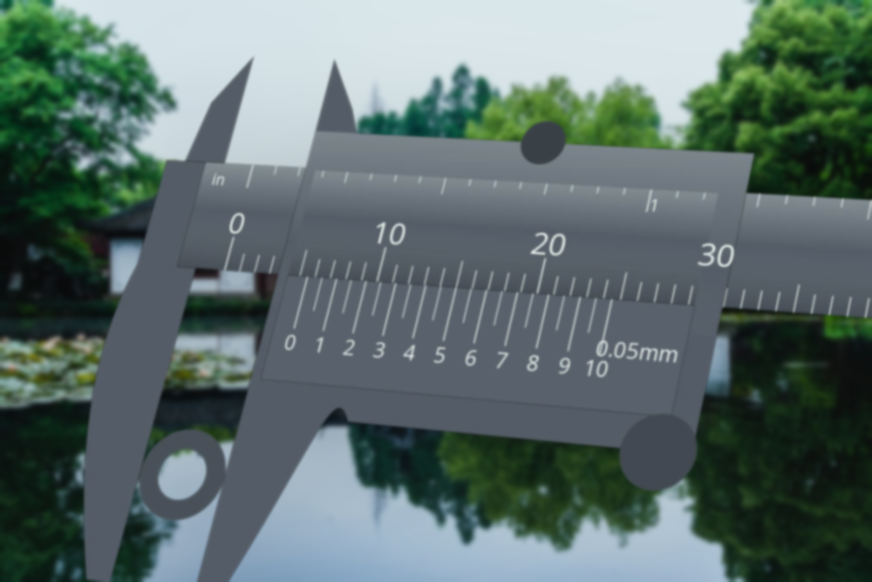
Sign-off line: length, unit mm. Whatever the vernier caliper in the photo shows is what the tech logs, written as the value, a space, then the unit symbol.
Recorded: 5.5 mm
